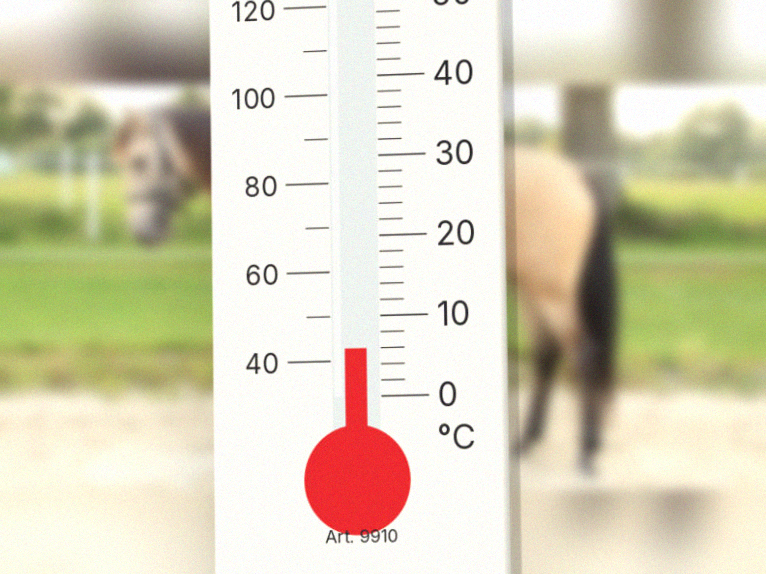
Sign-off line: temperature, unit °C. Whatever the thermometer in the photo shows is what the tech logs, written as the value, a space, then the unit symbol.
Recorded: 6 °C
